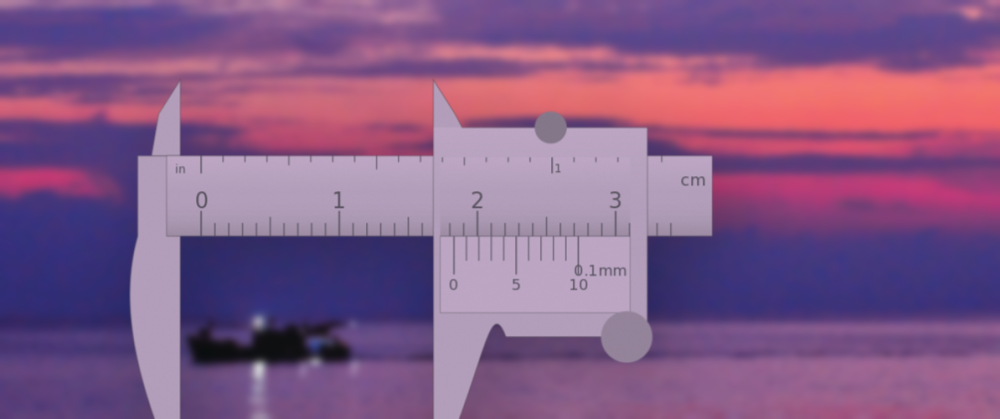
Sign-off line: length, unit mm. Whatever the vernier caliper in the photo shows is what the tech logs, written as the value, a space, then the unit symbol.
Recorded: 18.3 mm
